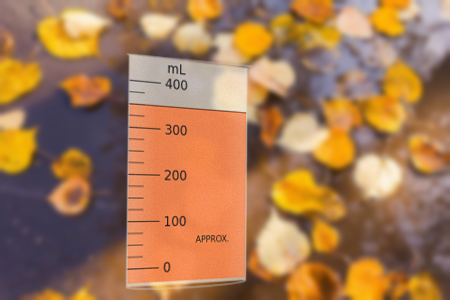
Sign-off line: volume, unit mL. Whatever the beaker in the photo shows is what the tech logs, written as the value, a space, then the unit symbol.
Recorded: 350 mL
